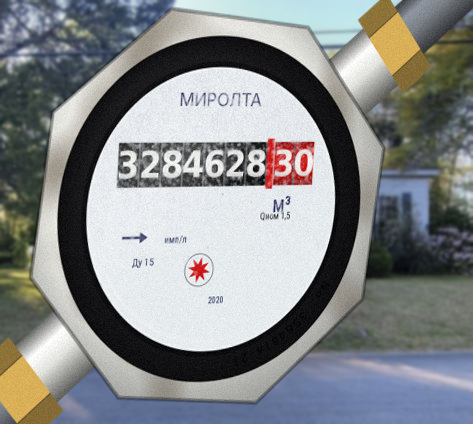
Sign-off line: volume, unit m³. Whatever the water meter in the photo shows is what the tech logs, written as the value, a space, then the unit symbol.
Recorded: 3284628.30 m³
